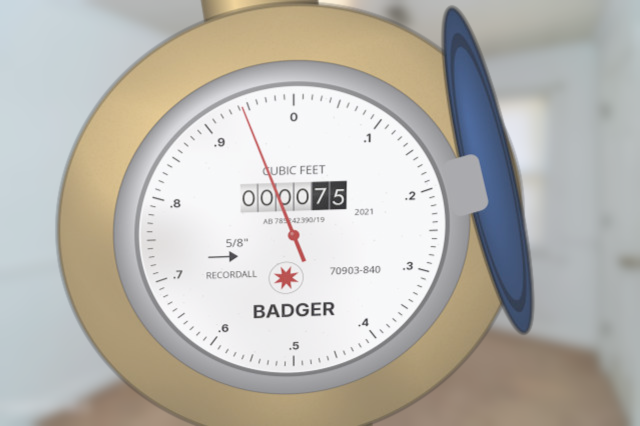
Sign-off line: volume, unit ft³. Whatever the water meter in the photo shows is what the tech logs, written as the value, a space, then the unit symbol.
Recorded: 74.94 ft³
